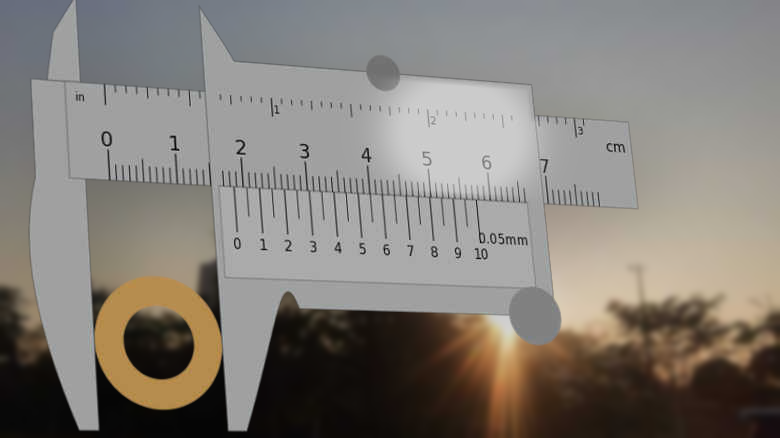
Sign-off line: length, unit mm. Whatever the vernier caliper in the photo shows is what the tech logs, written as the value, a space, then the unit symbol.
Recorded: 18.6 mm
